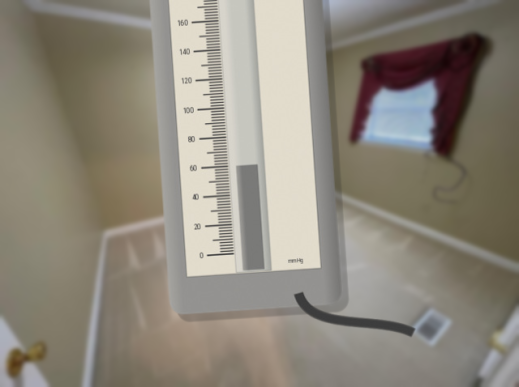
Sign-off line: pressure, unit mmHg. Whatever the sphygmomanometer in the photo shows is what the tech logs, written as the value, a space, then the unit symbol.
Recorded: 60 mmHg
